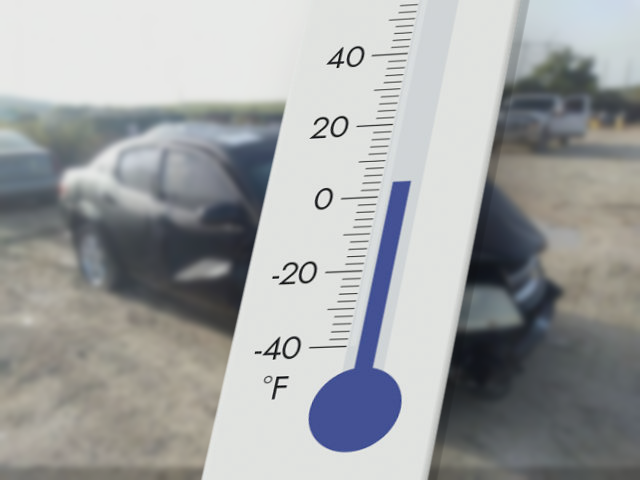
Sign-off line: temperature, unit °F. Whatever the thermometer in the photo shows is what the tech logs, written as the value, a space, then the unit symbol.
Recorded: 4 °F
